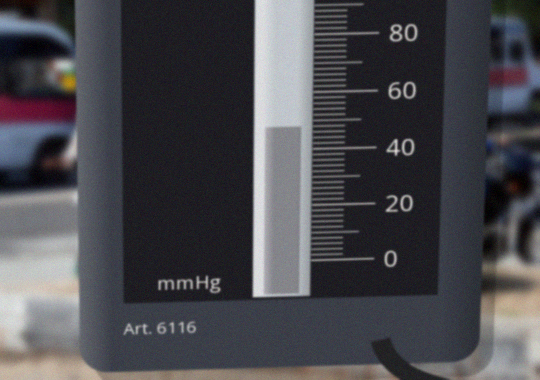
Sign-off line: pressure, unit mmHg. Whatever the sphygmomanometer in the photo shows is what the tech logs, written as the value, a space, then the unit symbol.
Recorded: 48 mmHg
